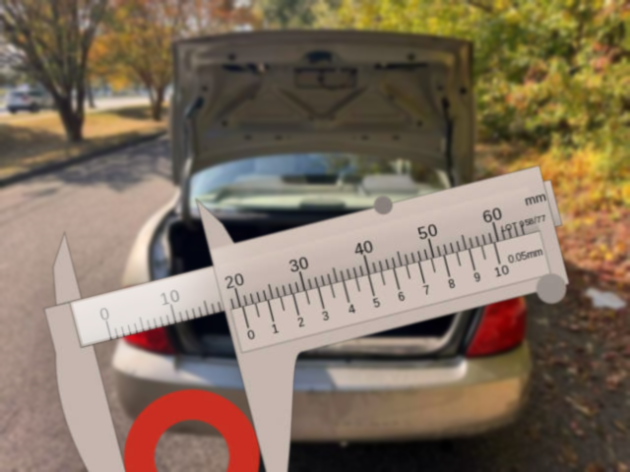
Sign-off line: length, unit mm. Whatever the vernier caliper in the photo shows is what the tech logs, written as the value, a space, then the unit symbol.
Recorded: 20.4 mm
